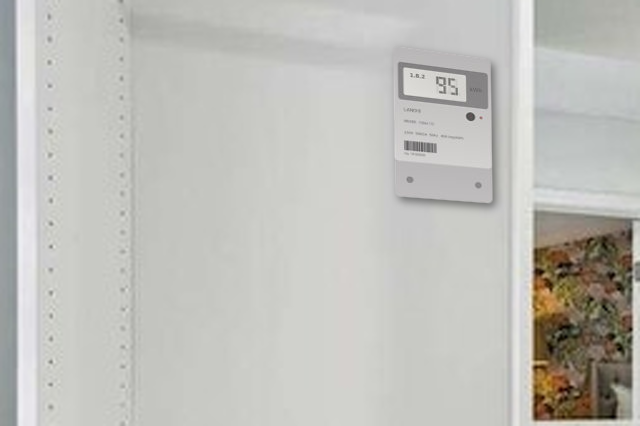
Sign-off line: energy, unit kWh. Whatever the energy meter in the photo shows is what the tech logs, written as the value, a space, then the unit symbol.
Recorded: 95 kWh
